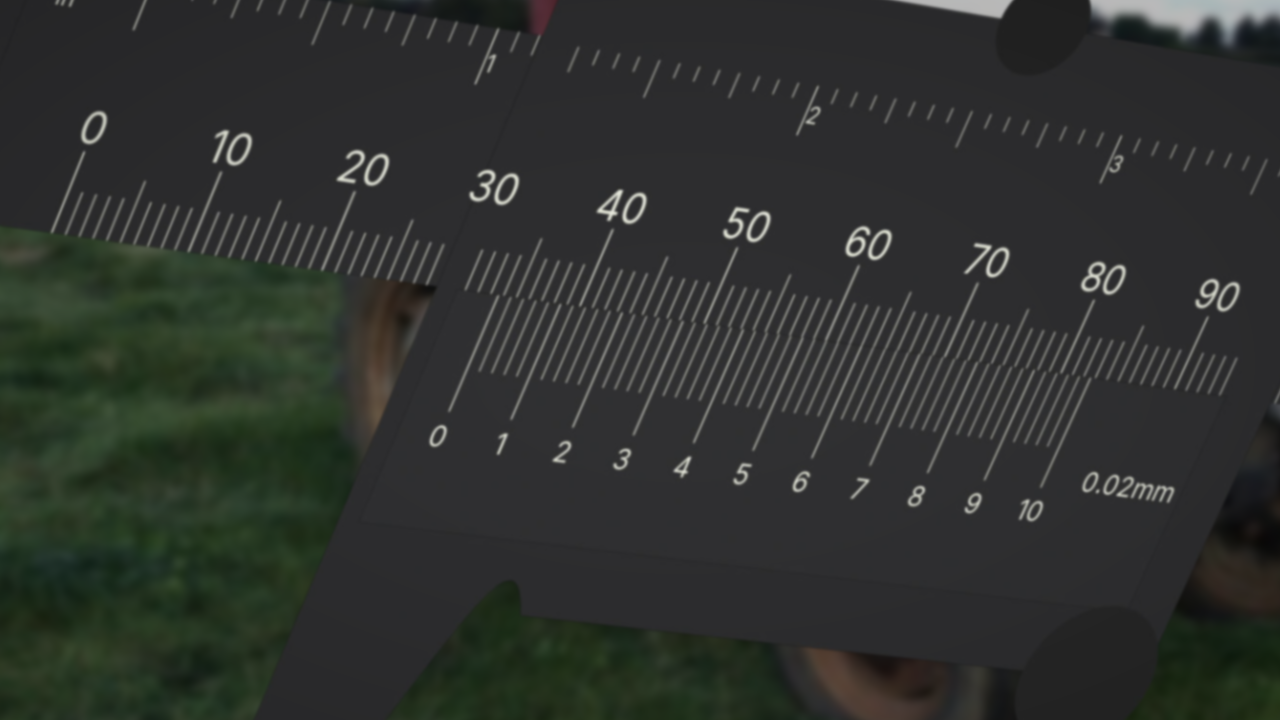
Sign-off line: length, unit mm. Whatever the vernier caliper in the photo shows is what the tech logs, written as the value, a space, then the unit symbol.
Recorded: 33.6 mm
